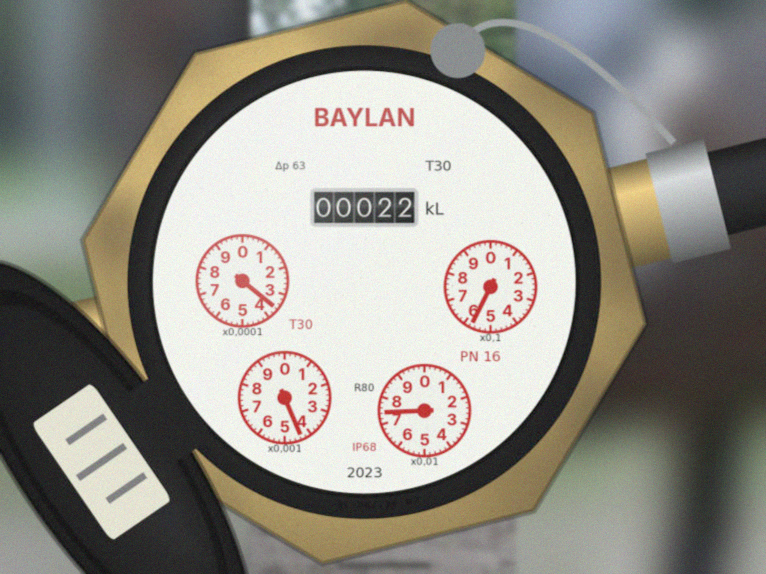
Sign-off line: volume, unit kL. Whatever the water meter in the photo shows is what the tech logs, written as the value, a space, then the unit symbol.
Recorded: 22.5743 kL
